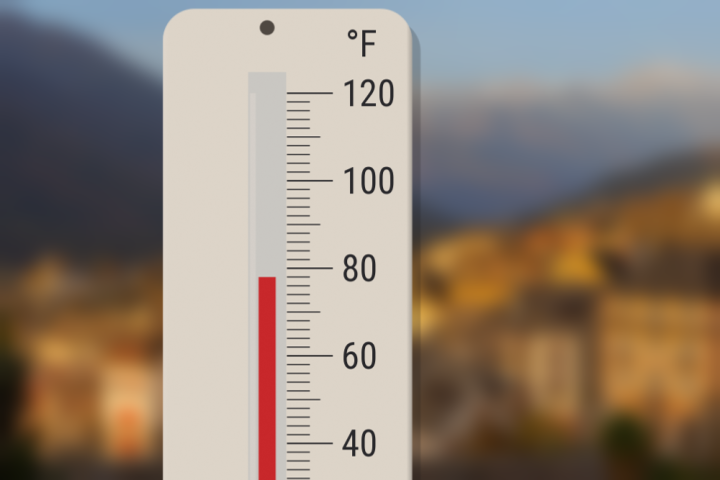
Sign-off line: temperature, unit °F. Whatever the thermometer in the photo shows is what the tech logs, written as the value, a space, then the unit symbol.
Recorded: 78 °F
